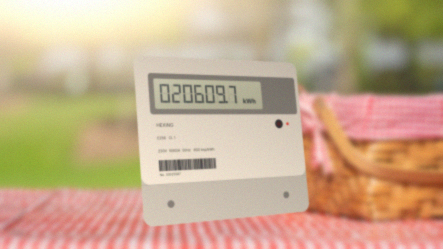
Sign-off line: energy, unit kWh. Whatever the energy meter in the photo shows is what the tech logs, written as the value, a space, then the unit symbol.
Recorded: 20609.7 kWh
